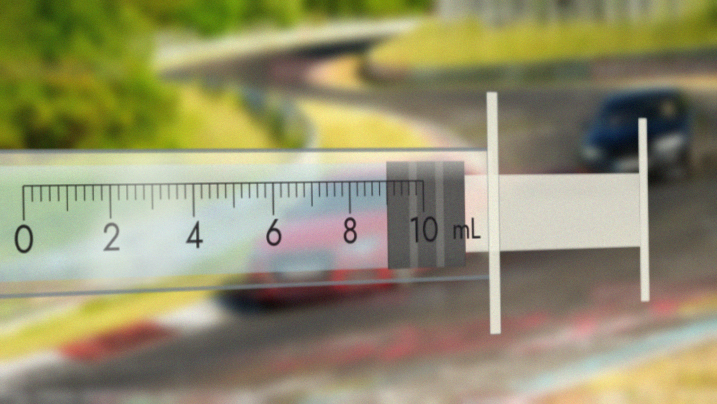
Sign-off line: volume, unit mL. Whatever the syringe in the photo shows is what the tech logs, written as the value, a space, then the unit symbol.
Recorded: 9 mL
